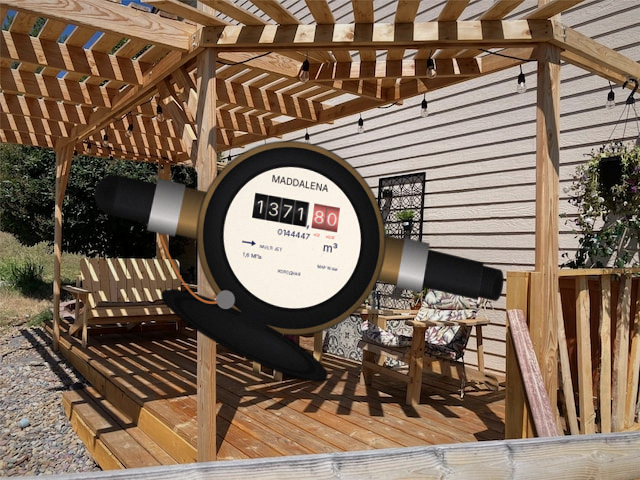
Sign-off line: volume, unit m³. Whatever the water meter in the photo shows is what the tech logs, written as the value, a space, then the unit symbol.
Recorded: 1371.80 m³
